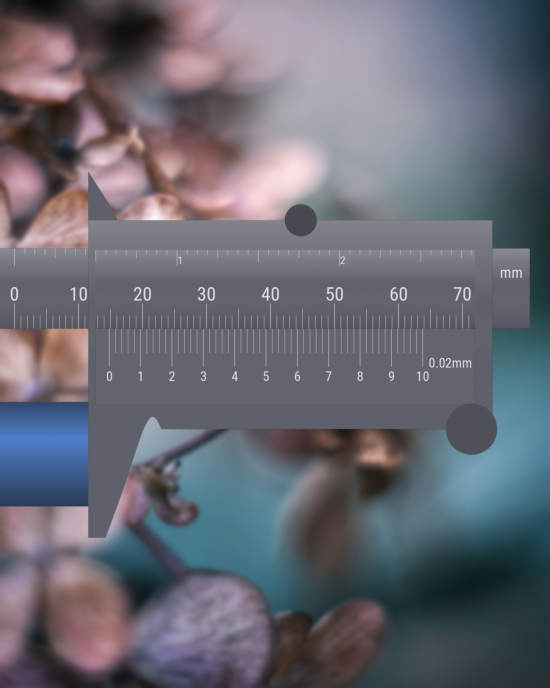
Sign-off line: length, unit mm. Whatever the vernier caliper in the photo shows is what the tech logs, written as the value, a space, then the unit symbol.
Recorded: 14.8 mm
